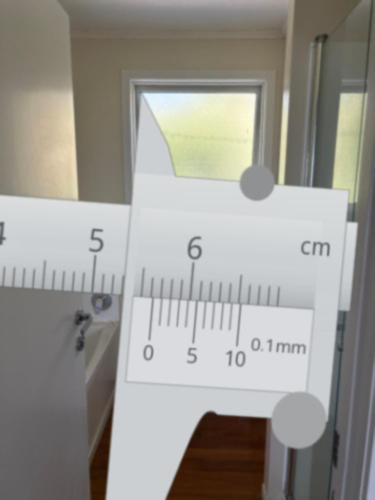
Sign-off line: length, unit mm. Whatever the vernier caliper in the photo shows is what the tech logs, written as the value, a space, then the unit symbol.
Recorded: 56.2 mm
